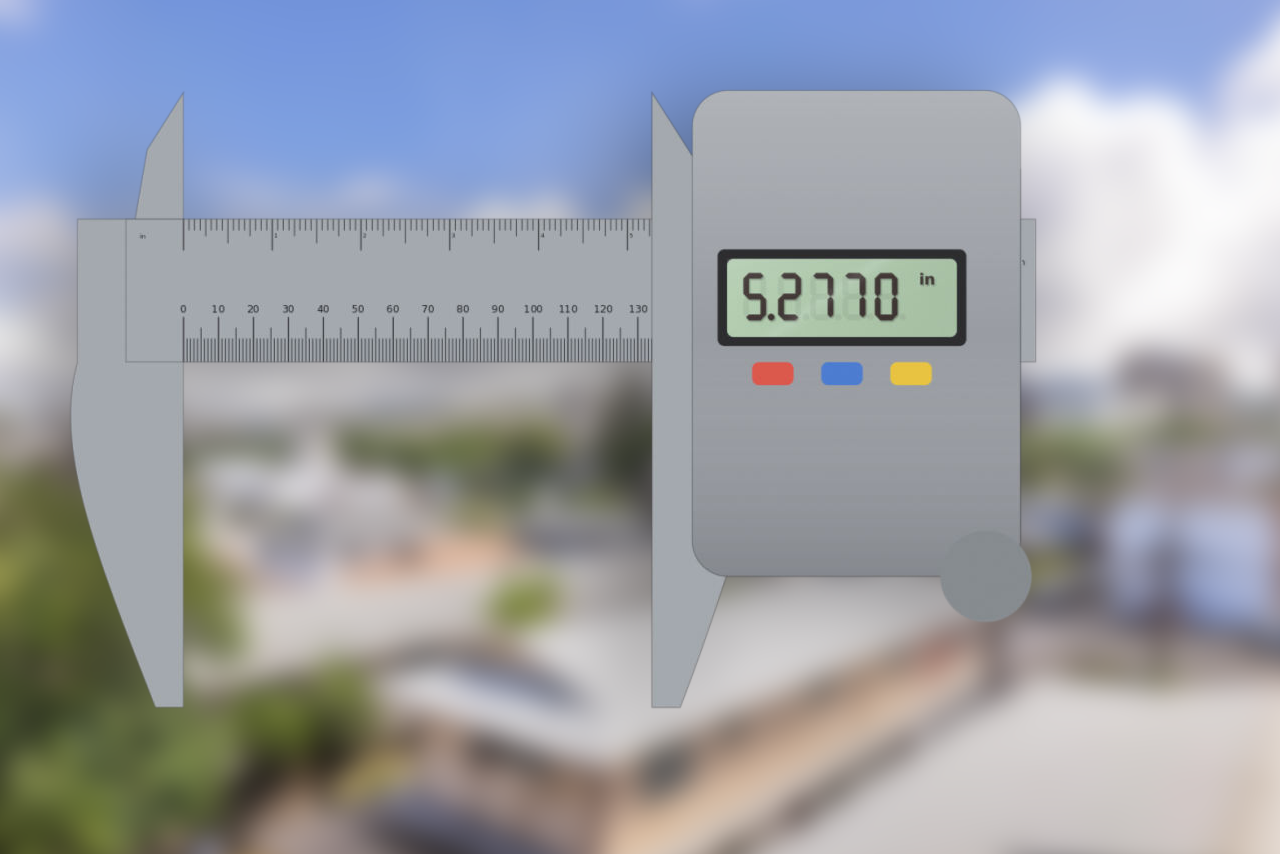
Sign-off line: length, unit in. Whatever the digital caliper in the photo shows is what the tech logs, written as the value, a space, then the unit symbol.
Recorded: 5.2770 in
